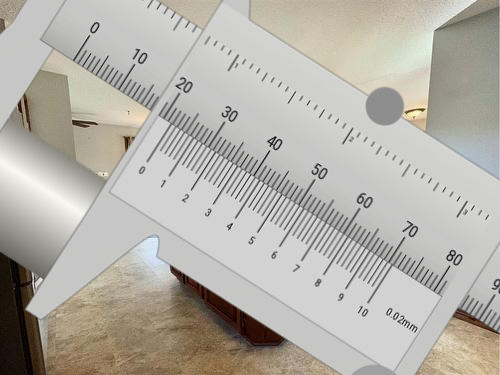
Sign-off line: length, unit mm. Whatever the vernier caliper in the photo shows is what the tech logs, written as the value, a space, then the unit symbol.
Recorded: 21.8 mm
